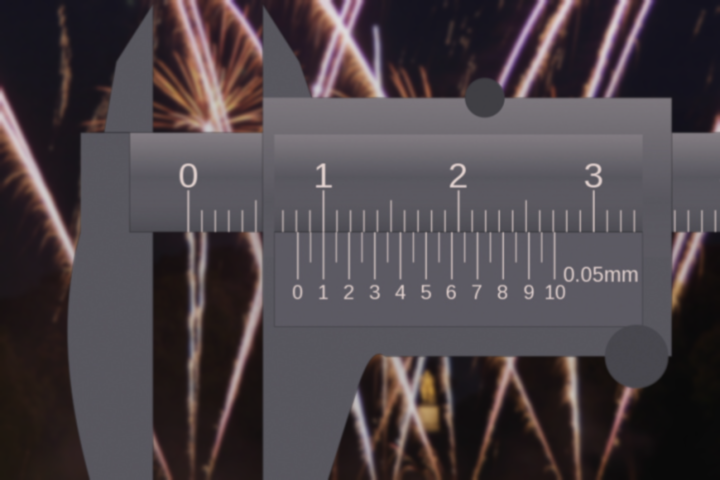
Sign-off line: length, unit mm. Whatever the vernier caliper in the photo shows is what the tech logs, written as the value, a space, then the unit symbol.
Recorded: 8.1 mm
